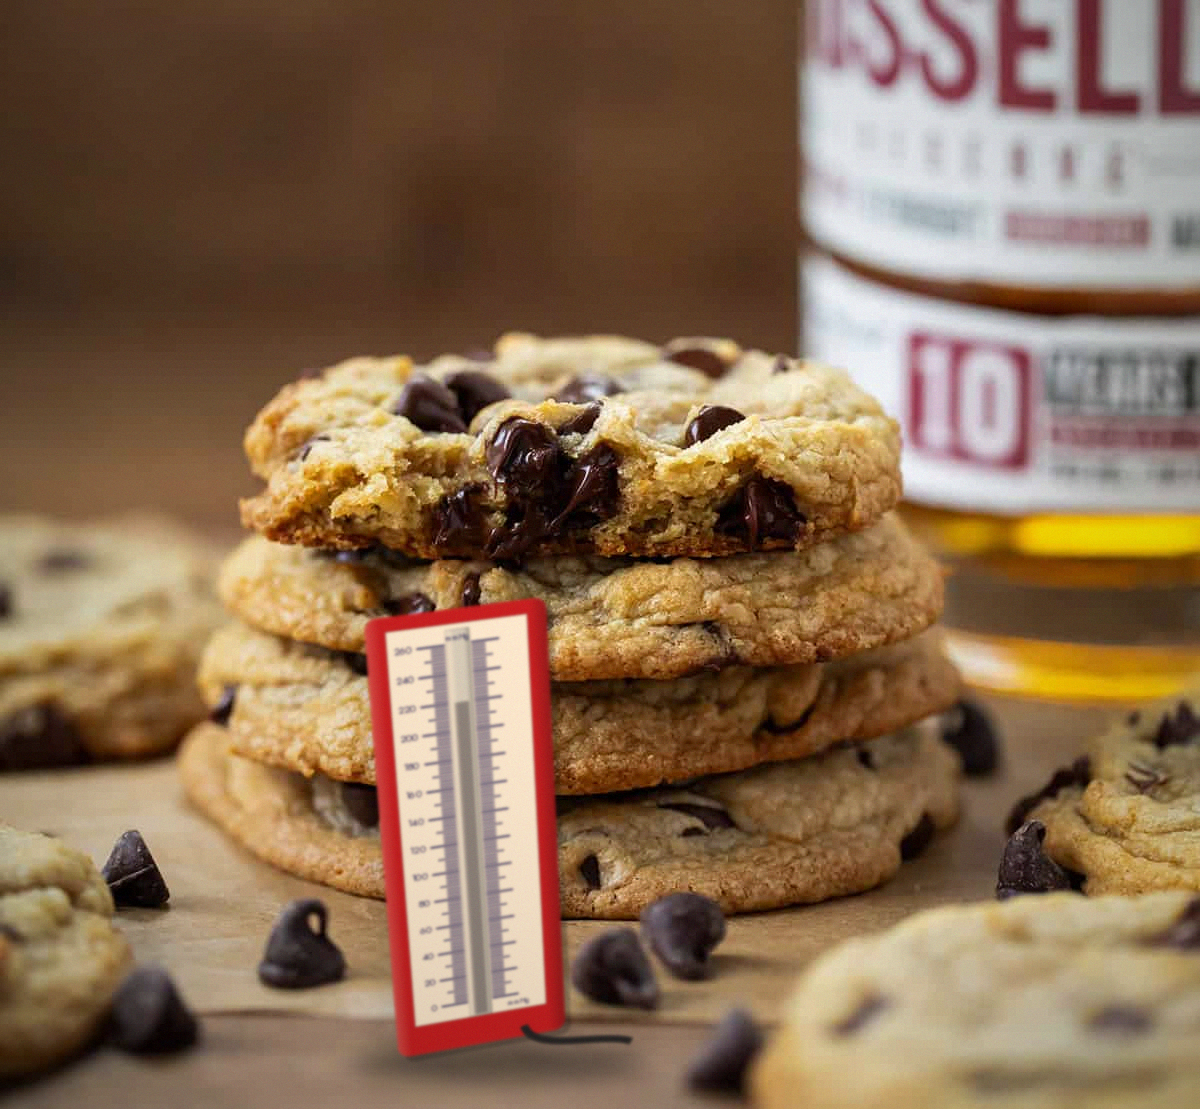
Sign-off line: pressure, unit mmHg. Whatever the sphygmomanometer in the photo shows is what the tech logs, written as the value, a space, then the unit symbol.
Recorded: 220 mmHg
